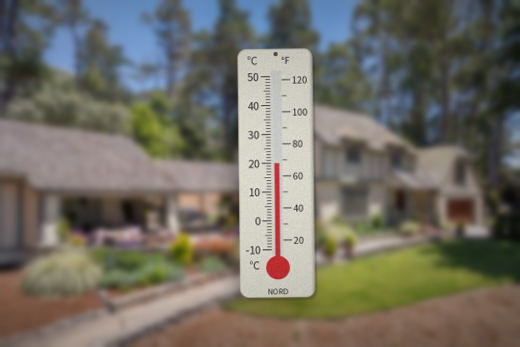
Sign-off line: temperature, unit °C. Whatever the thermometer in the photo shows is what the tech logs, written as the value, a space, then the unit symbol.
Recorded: 20 °C
